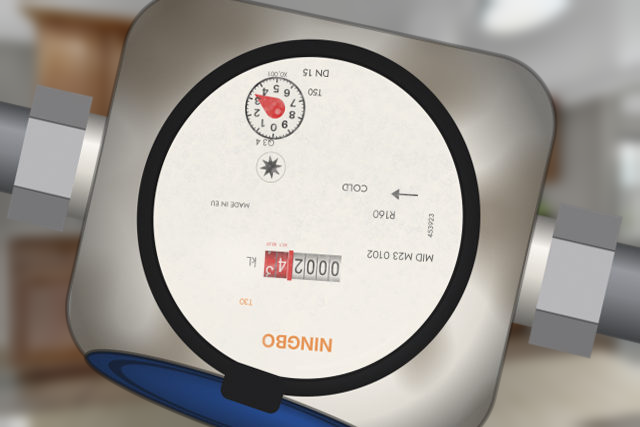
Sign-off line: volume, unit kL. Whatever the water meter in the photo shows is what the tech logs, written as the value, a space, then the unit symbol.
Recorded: 2.433 kL
